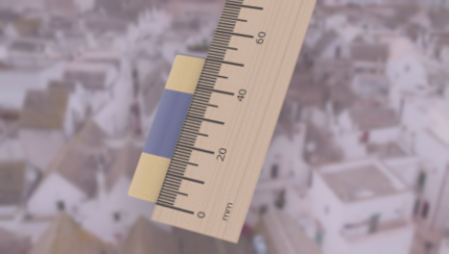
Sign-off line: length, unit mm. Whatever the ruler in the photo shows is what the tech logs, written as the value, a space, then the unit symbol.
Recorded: 50 mm
